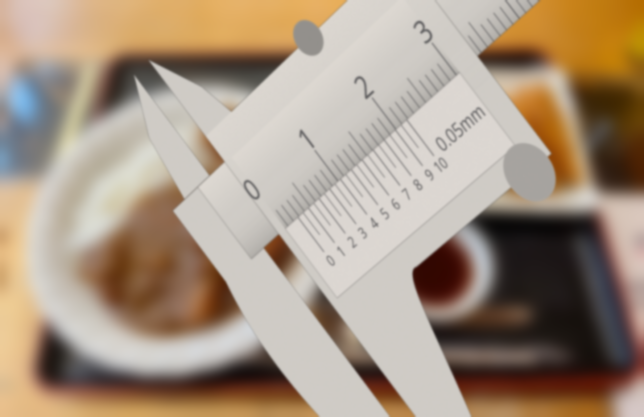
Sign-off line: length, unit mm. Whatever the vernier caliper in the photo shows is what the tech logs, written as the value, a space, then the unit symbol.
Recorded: 2.8 mm
